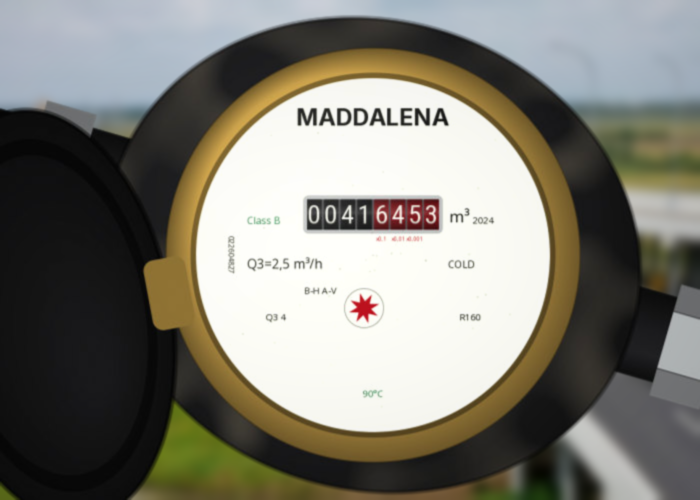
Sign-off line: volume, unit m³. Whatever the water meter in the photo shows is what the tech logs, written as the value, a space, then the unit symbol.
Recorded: 41.6453 m³
